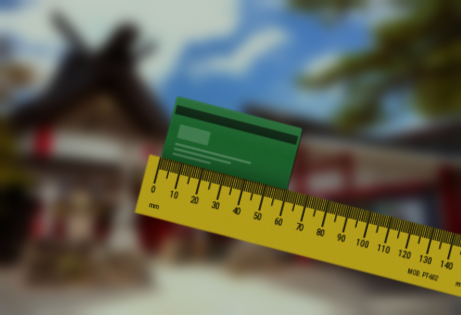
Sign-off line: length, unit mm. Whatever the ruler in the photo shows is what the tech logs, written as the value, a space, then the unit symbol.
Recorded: 60 mm
